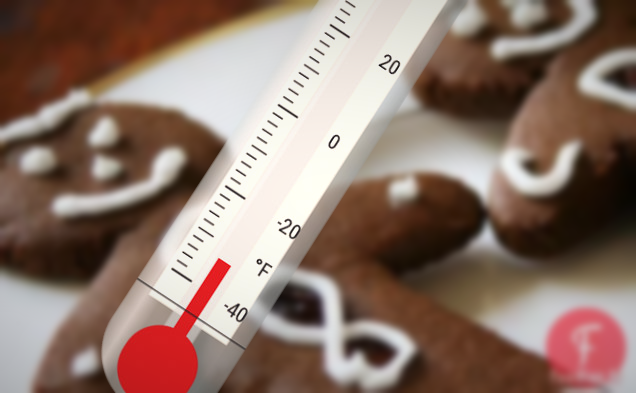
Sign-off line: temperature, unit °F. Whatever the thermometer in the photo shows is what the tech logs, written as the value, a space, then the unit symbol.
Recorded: -33 °F
